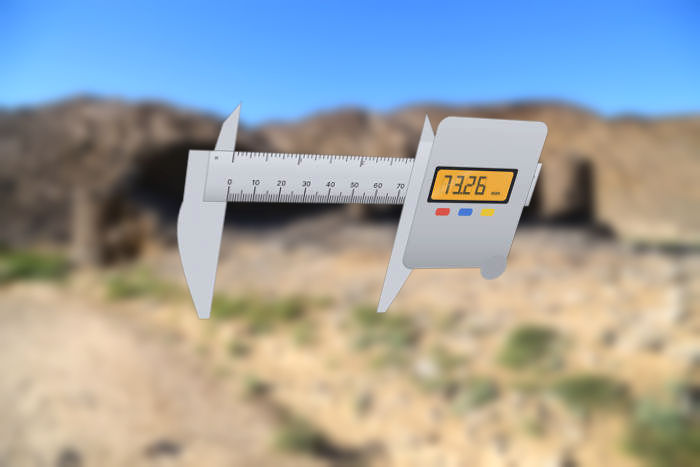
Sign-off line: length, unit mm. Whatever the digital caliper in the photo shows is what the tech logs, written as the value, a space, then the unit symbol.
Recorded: 73.26 mm
